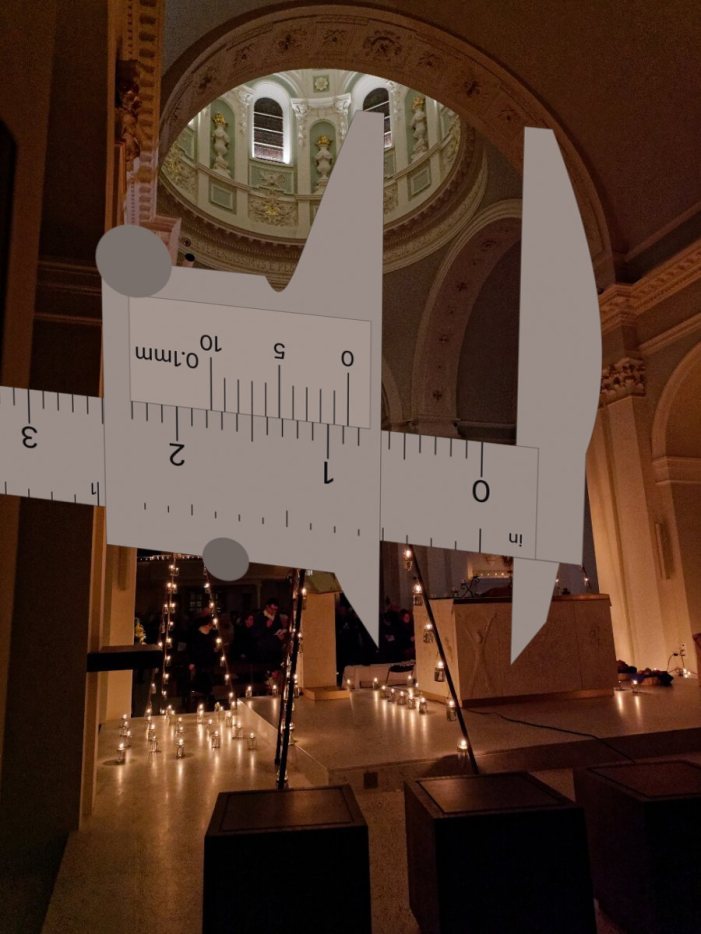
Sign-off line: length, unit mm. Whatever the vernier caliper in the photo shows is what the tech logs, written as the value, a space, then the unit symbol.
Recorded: 8.7 mm
